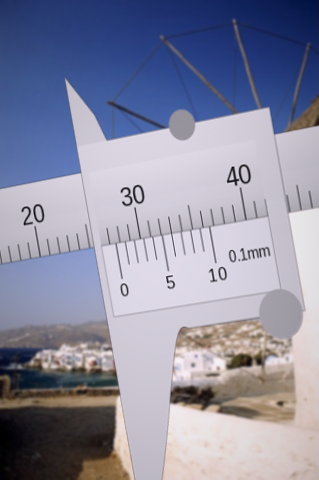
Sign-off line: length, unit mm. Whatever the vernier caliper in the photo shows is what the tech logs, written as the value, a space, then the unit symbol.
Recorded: 27.6 mm
